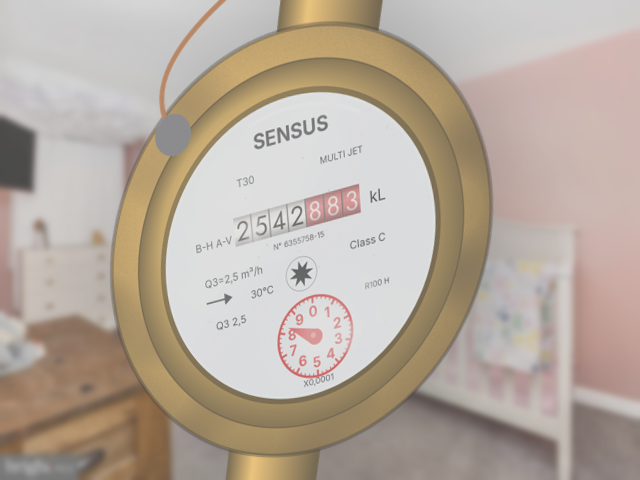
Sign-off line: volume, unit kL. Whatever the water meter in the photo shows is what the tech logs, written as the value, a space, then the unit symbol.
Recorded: 2542.8838 kL
